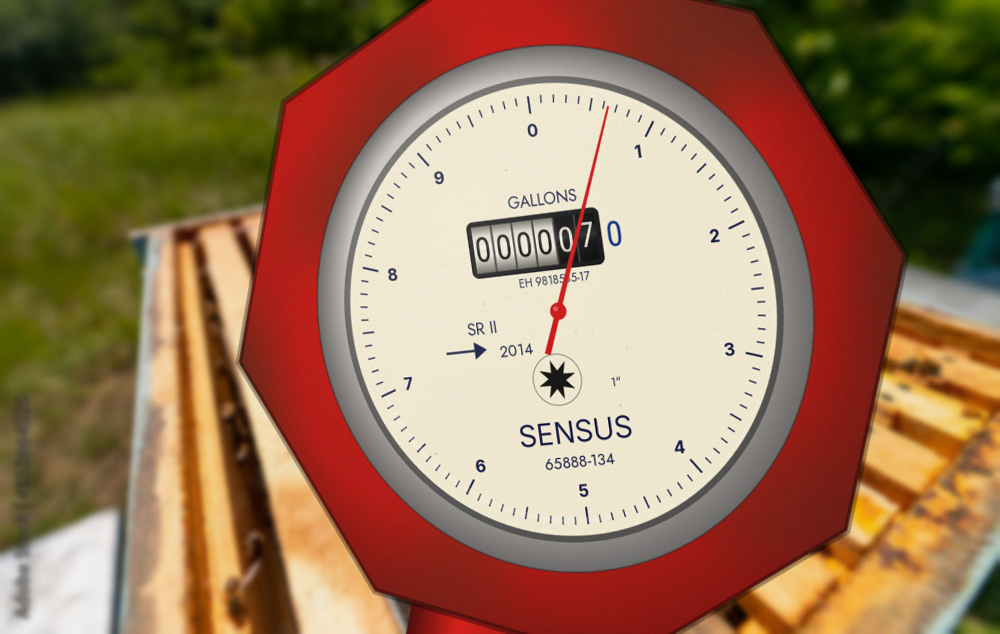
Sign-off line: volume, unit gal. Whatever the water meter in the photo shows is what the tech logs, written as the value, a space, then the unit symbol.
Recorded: 70.6 gal
